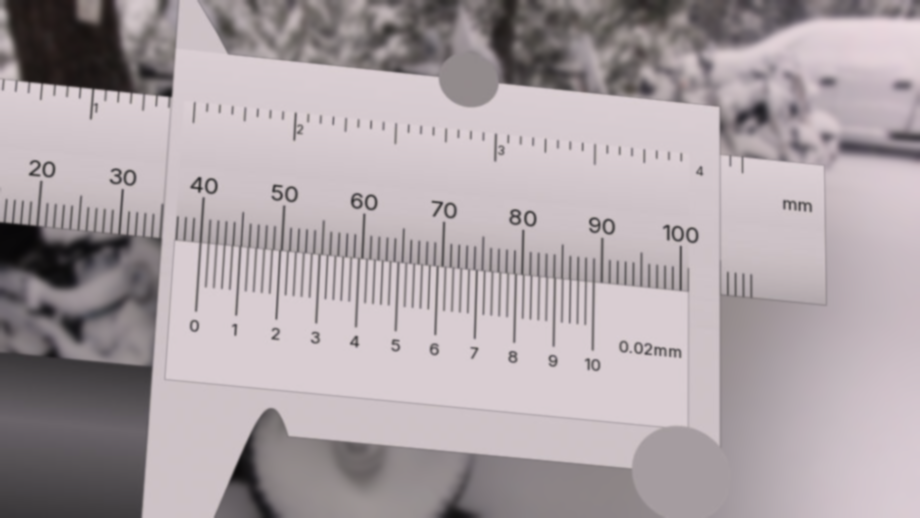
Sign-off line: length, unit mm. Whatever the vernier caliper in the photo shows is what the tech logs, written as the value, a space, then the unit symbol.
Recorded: 40.0 mm
